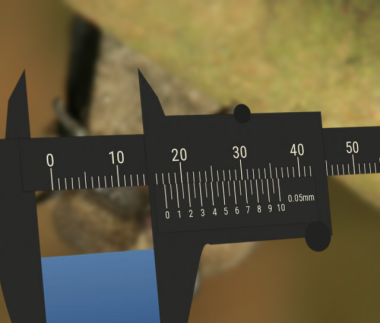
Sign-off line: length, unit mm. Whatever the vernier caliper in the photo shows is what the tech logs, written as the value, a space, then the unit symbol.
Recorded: 17.2 mm
